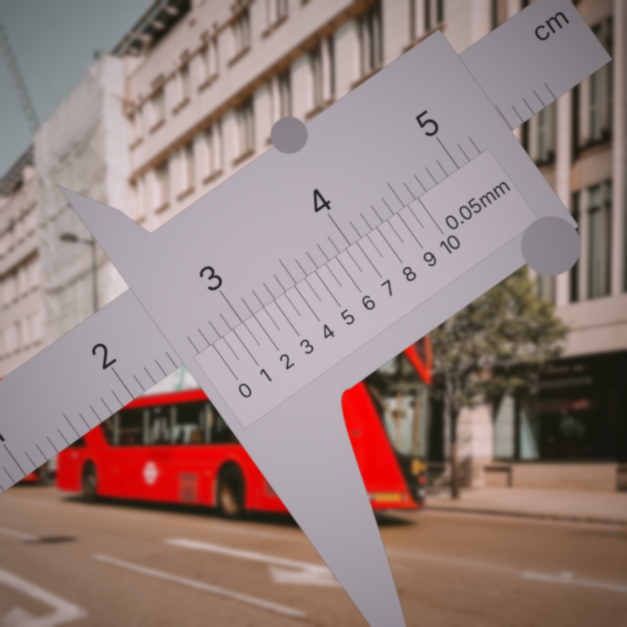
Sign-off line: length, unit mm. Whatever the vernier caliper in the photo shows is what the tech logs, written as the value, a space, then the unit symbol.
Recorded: 27.2 mm
